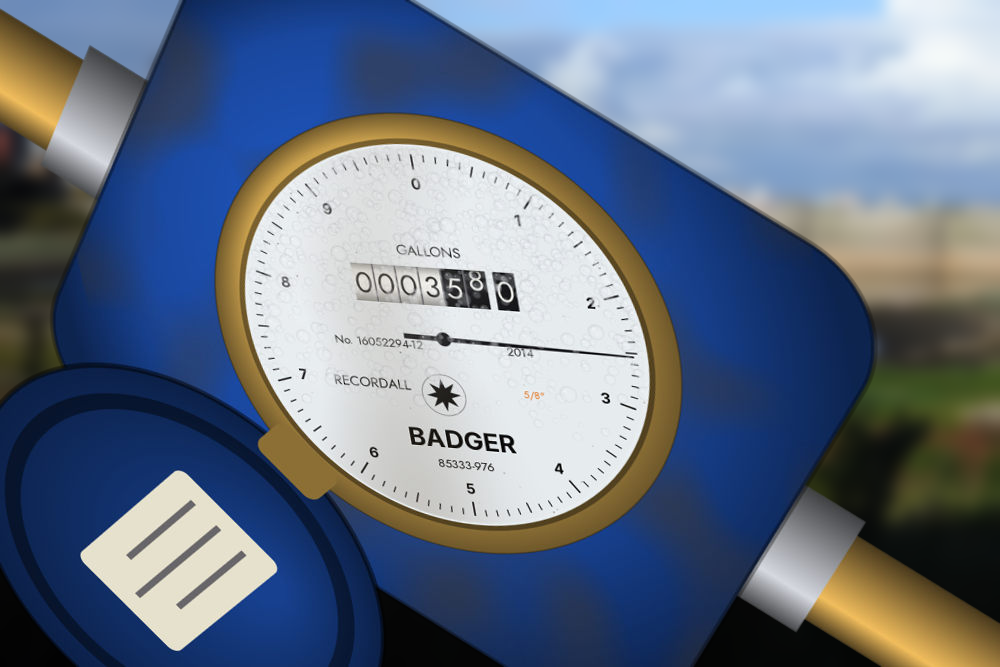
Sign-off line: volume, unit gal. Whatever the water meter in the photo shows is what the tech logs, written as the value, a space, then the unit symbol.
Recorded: 3582.5 gal
